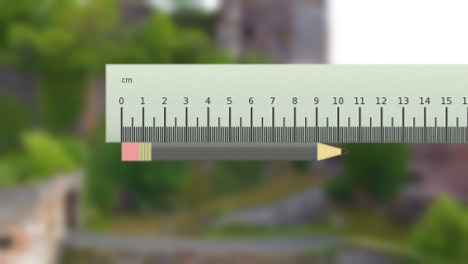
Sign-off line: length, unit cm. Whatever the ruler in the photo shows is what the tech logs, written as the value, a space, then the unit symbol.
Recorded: 10.5 cm
